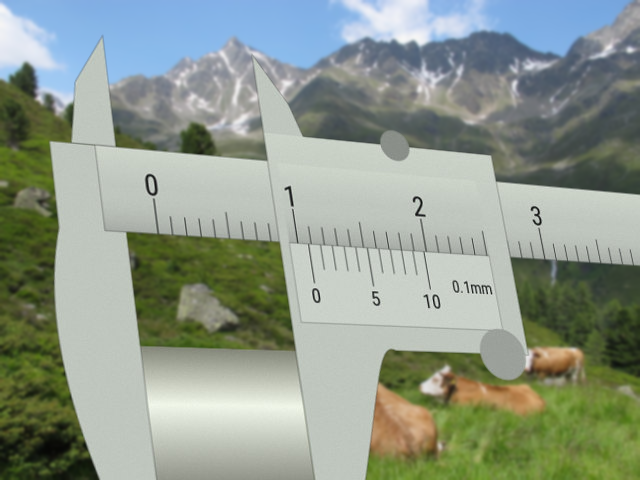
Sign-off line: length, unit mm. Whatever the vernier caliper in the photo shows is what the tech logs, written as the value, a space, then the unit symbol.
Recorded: 10.8 mm
